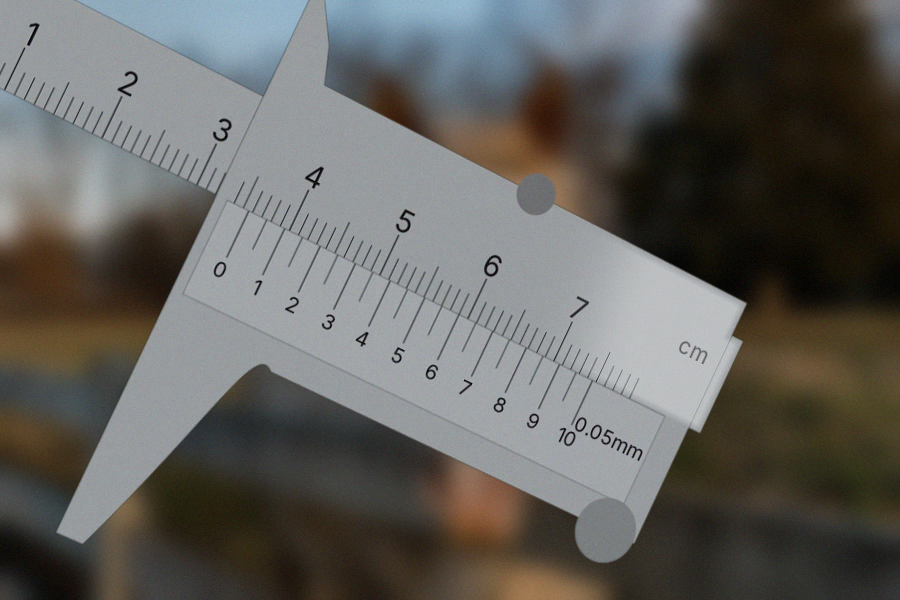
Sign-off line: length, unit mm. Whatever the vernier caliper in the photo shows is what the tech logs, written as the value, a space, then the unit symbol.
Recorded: 35.6 mm
